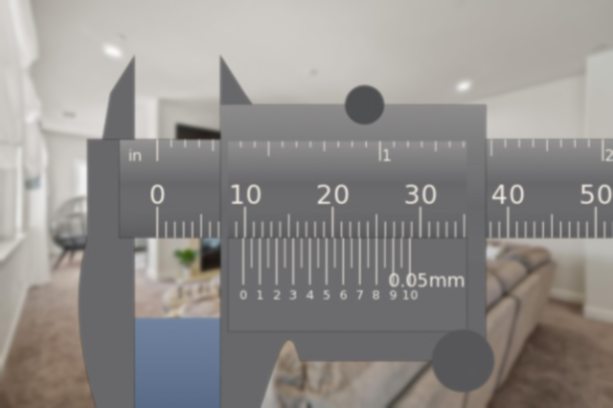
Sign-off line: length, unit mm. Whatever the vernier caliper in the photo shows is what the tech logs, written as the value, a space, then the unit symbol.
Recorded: 9.8 mm
